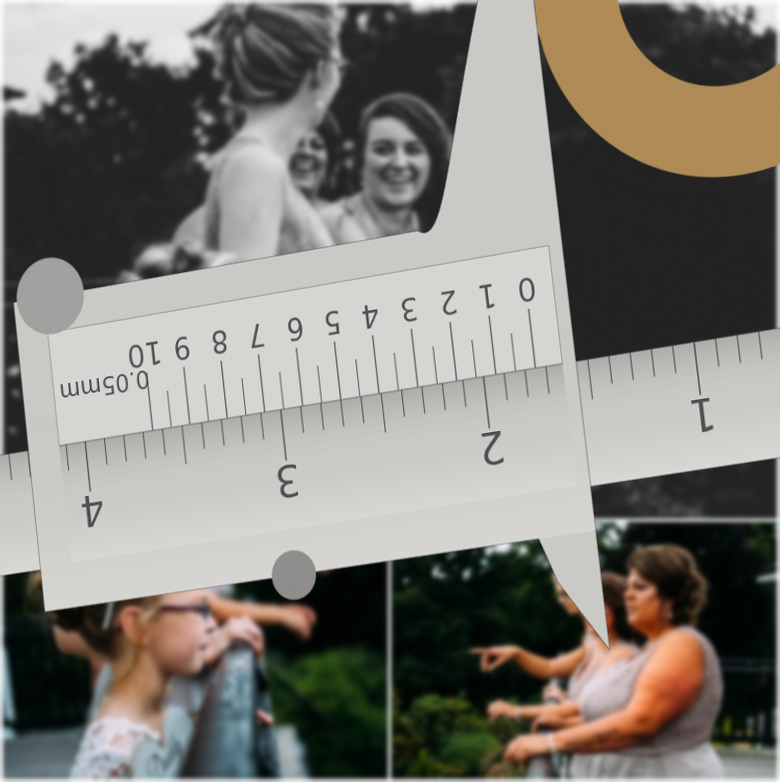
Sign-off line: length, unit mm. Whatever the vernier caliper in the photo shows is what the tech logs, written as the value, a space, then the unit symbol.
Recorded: 17.5 mm
